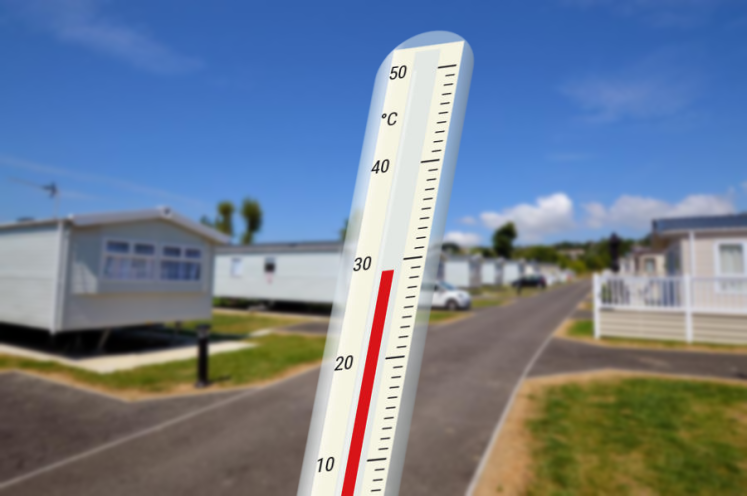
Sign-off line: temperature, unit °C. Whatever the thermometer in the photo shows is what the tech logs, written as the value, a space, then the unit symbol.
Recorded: 29 °C
